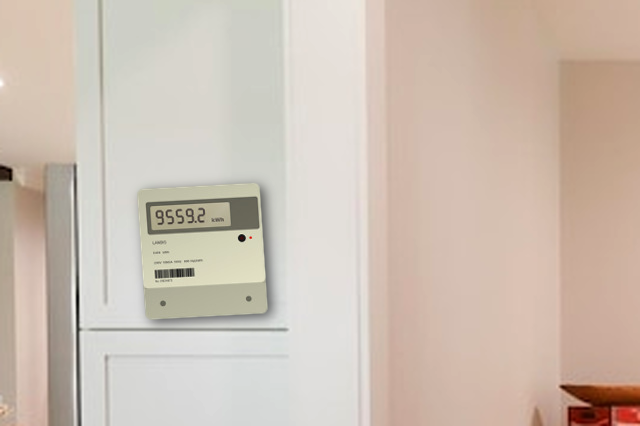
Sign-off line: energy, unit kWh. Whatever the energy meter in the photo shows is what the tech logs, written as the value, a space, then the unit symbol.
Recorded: 9559.2 kWh
